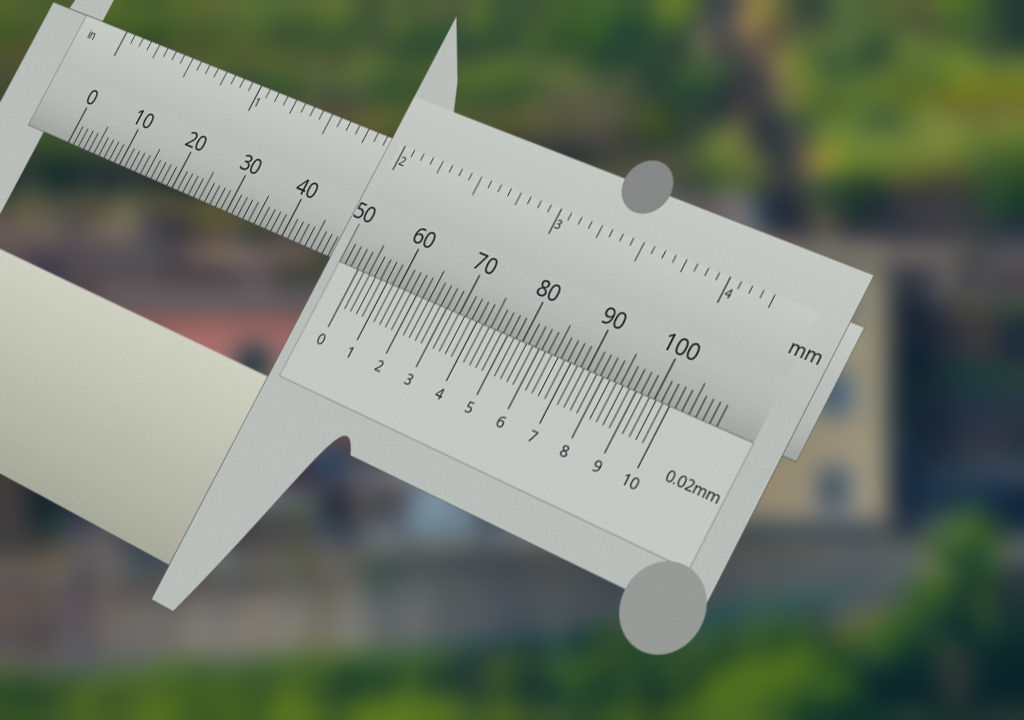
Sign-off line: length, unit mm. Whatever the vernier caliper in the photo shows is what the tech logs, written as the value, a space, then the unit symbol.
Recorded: 53.2 mm
